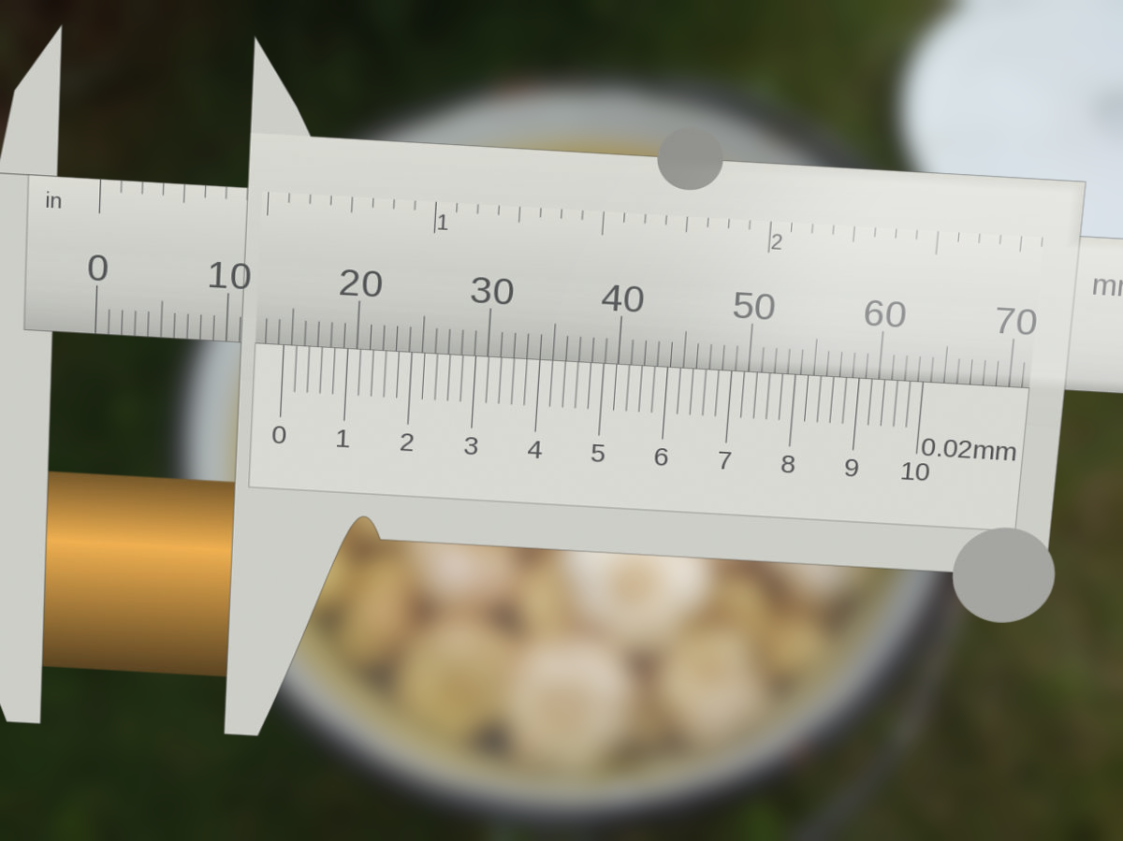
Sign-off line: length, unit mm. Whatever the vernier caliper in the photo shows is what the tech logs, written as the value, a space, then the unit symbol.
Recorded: 14.4 mm
